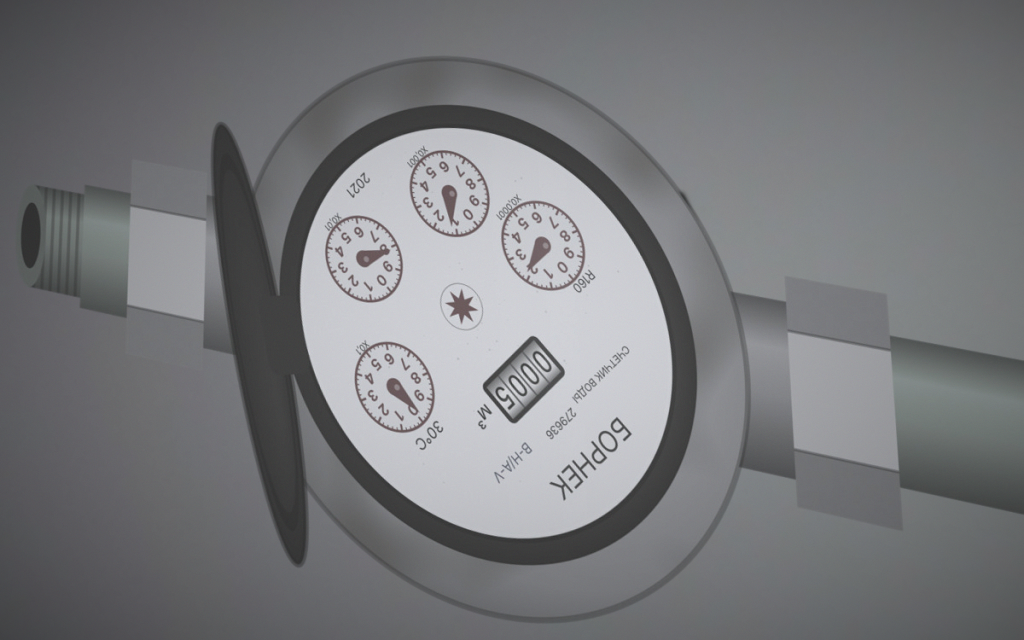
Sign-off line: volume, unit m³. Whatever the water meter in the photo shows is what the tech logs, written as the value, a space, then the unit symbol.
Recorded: 4.9812 m³
